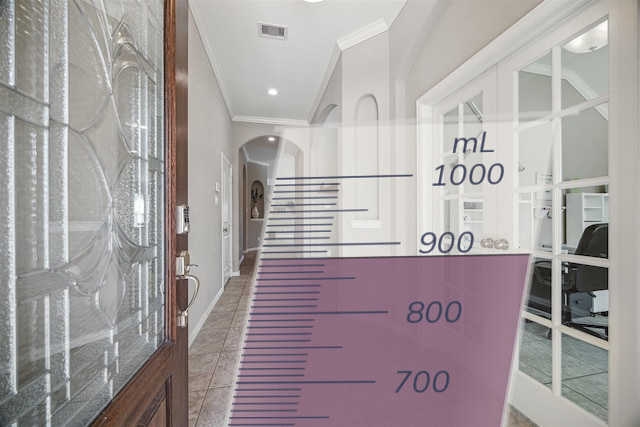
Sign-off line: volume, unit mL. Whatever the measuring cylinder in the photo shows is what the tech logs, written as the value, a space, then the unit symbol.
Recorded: 880 mL
